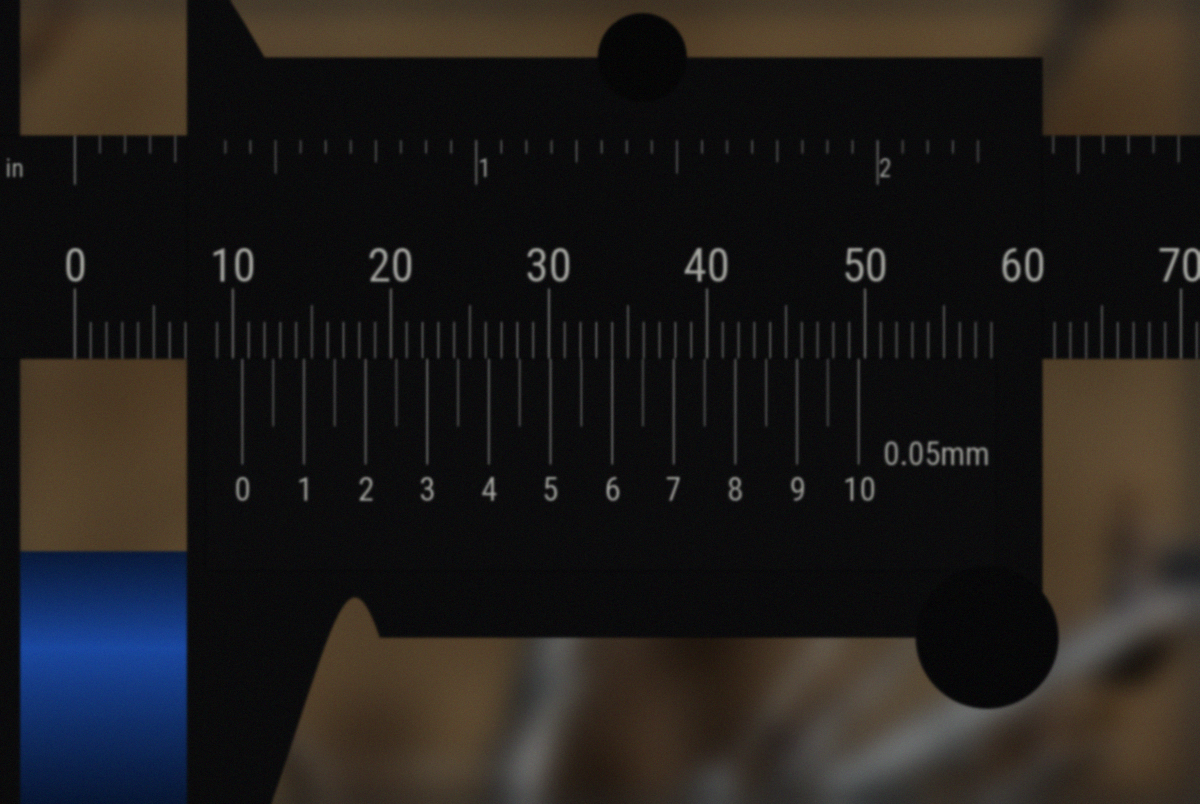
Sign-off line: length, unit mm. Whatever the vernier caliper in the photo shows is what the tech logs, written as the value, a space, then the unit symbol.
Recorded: 10.6 mm
